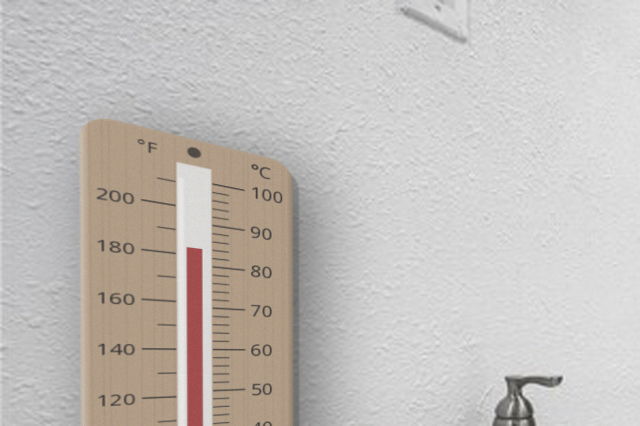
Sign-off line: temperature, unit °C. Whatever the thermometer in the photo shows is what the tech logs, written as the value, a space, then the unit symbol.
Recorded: 84 °C
